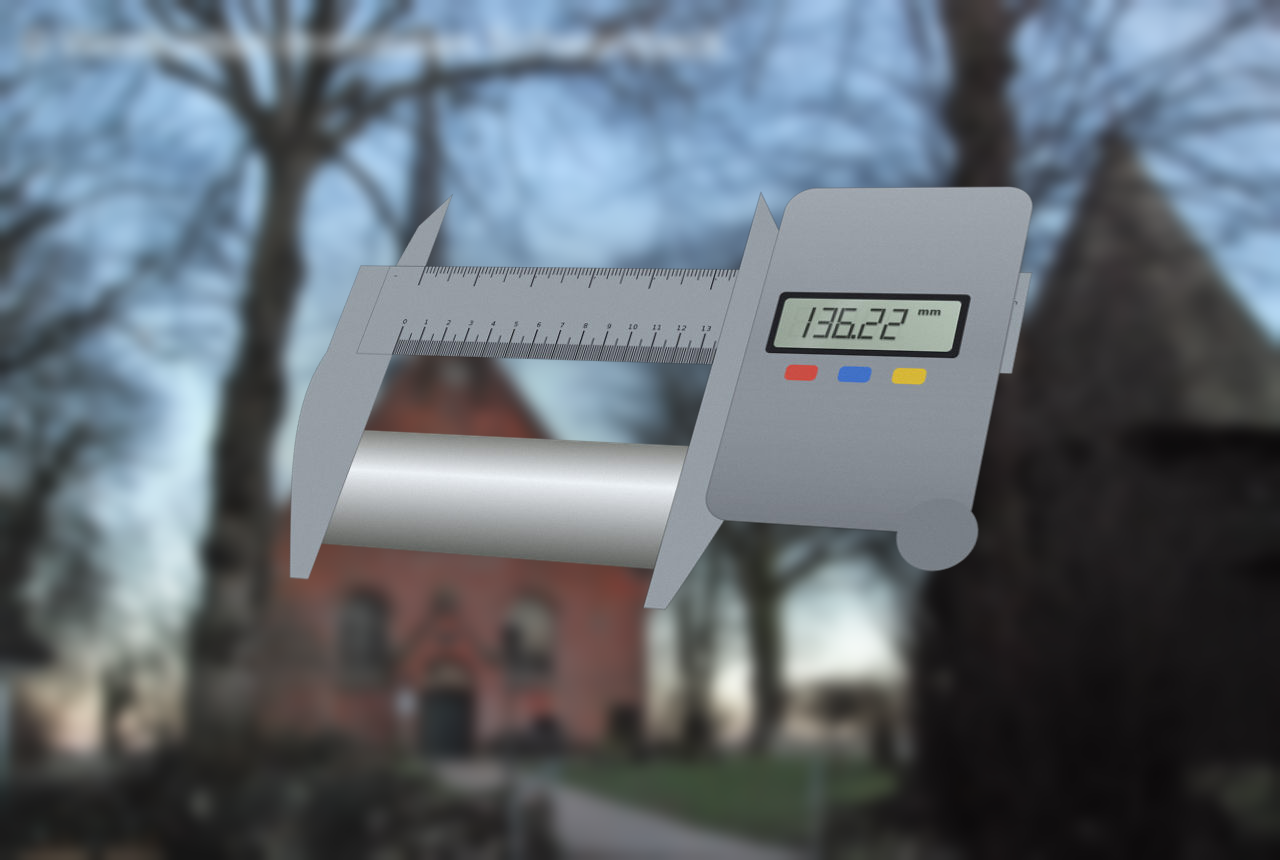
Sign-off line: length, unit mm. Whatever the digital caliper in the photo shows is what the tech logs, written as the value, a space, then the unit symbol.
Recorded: 136.22 mm
